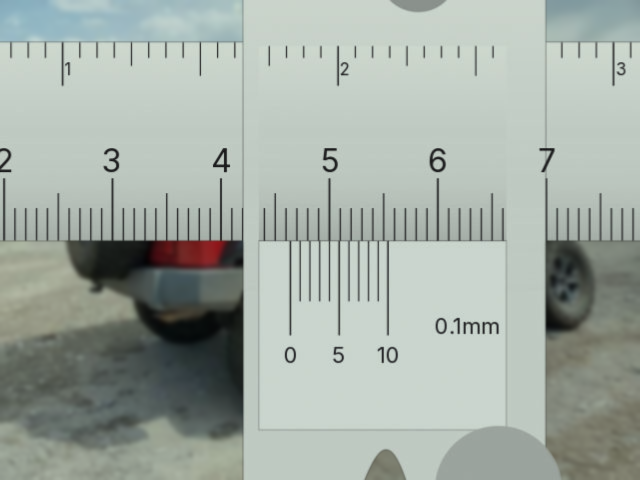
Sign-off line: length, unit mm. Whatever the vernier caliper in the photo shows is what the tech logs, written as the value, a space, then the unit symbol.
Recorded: 46.4 mm
